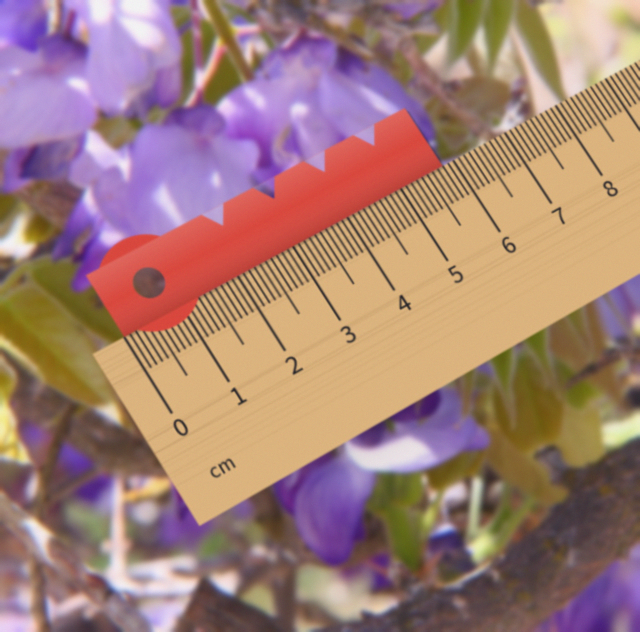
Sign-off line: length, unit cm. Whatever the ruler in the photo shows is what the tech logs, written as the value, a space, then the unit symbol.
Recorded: 5.8 cm
